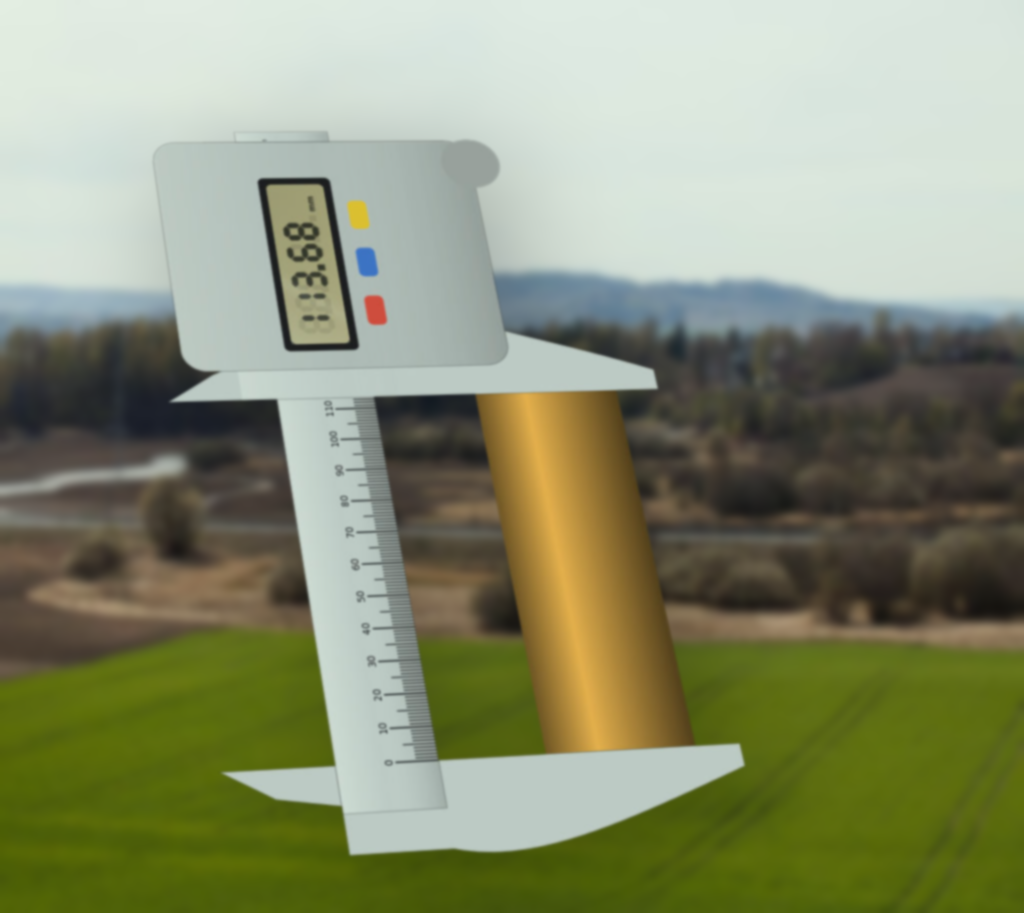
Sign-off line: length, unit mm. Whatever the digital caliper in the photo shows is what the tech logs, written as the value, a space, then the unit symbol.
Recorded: 113.68 mm
